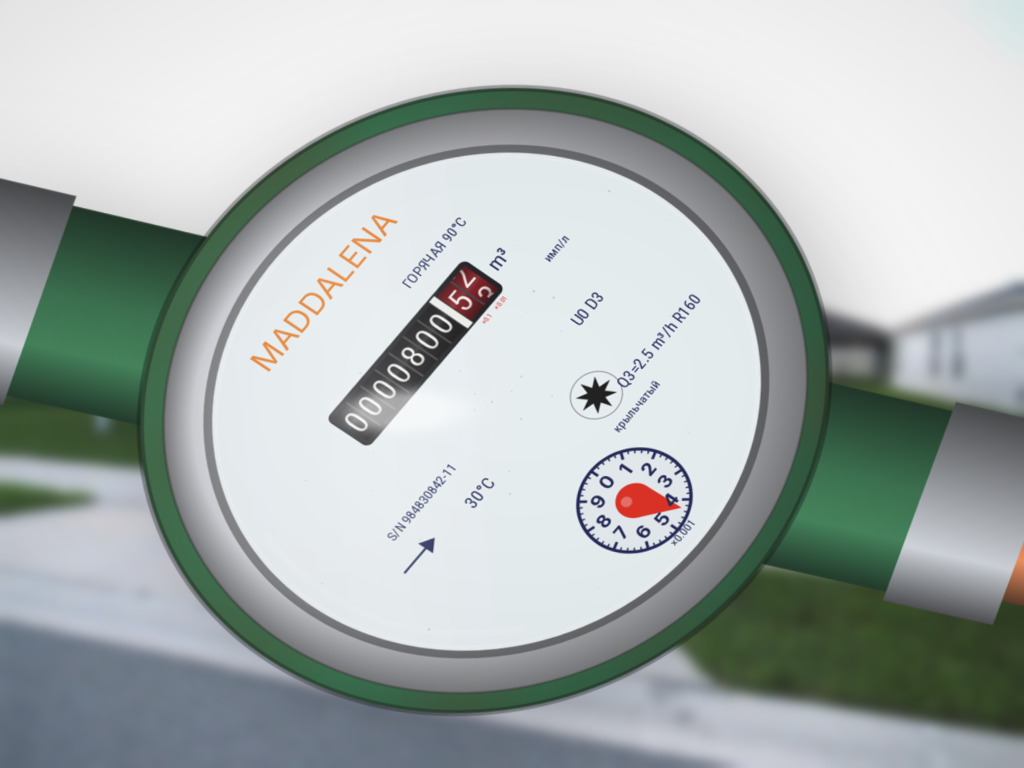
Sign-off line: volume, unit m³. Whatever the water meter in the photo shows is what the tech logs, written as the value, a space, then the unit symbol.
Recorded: 800.524 m³
